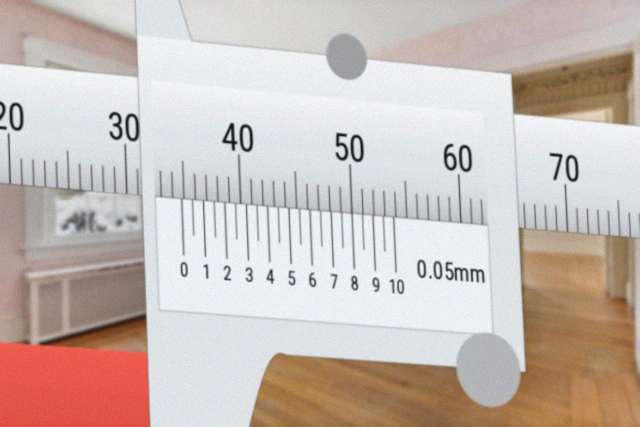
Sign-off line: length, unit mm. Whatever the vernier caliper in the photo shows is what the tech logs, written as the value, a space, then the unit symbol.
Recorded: 34.8 mm
